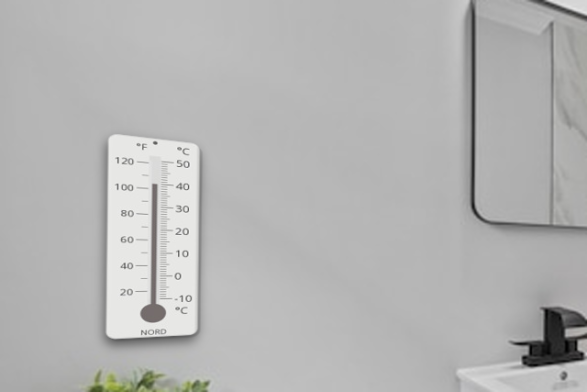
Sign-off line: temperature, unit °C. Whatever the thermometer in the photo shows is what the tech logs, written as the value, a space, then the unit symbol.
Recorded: 40 °C
